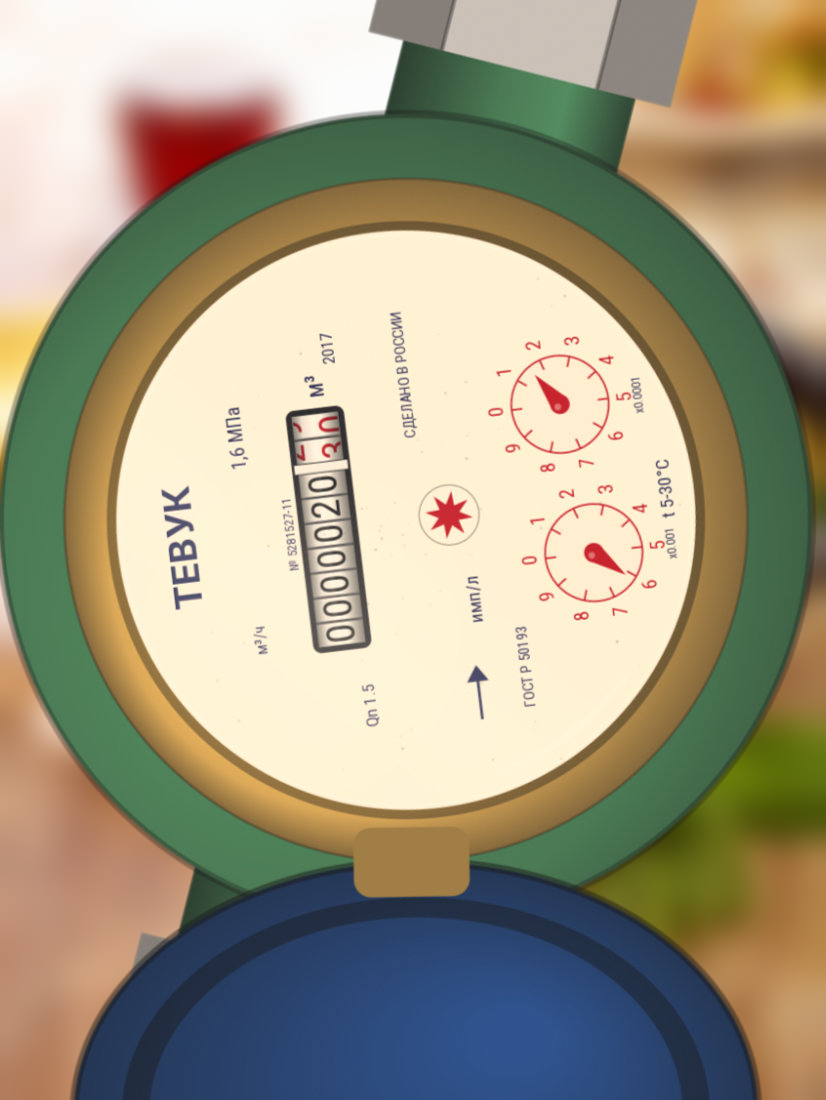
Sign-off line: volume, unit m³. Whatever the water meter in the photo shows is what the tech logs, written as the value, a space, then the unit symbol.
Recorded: 20.2961 m³
